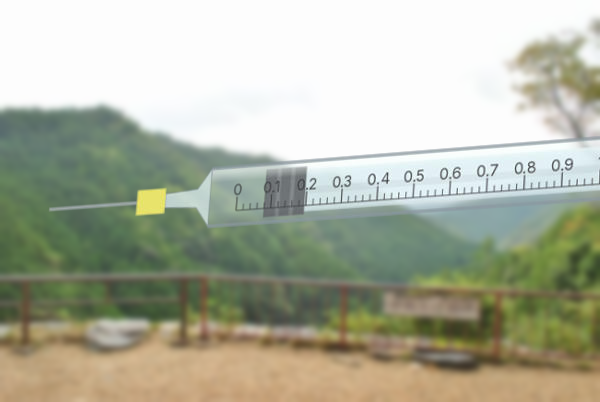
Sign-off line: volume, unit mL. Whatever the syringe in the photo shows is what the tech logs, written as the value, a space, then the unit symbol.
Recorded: 0.08 mL
